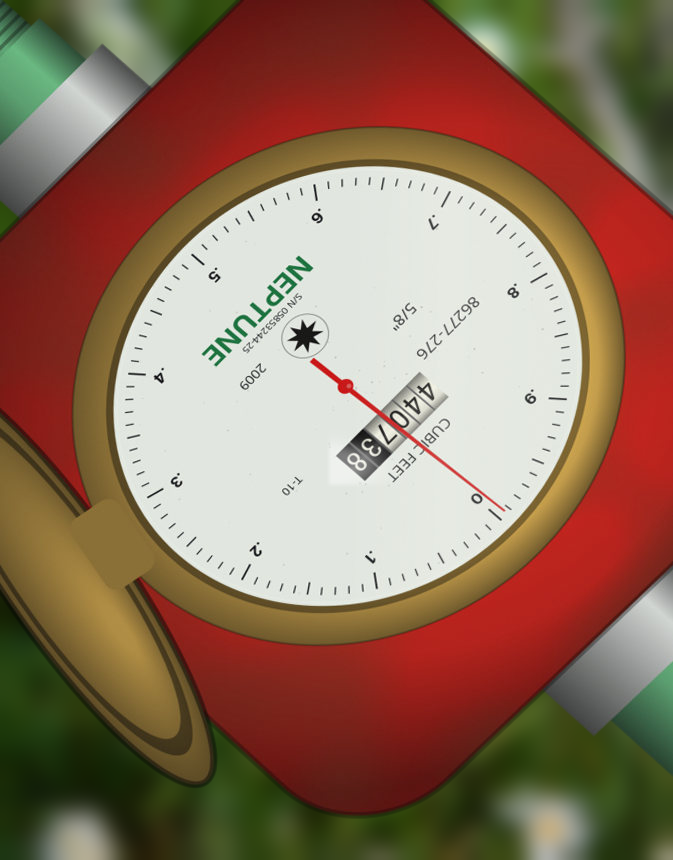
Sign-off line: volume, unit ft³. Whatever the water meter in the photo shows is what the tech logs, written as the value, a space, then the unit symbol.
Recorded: 440737.99 ft³
